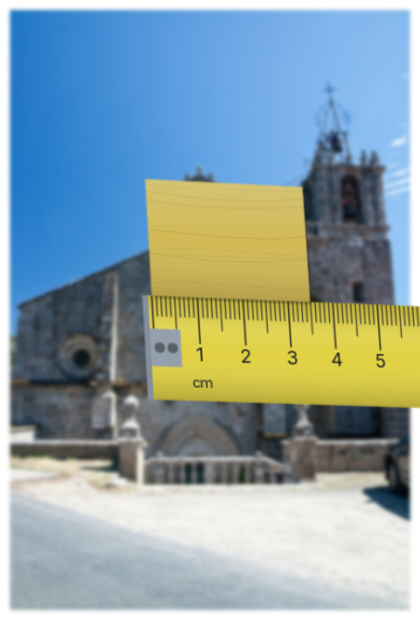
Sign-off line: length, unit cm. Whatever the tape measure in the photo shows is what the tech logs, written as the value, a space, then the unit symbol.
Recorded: 3.5 cm
